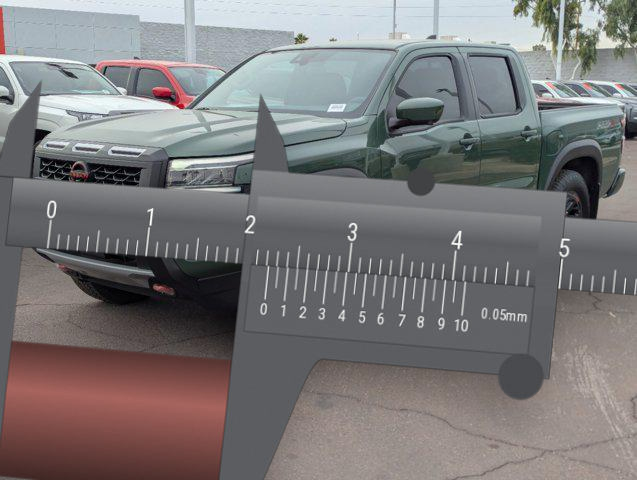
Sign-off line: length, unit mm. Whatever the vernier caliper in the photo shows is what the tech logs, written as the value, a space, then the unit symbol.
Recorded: 22.2 mm
